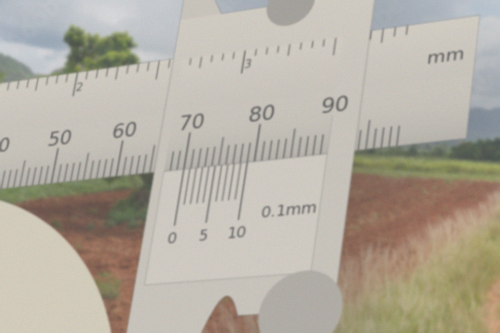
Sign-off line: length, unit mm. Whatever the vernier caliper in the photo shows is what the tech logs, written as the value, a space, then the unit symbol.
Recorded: 70.0 mm
